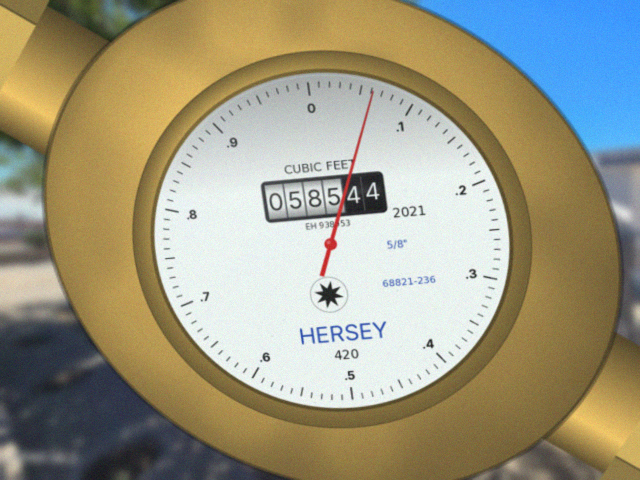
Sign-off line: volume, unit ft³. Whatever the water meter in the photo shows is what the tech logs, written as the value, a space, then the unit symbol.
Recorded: 58544.06 ft³
